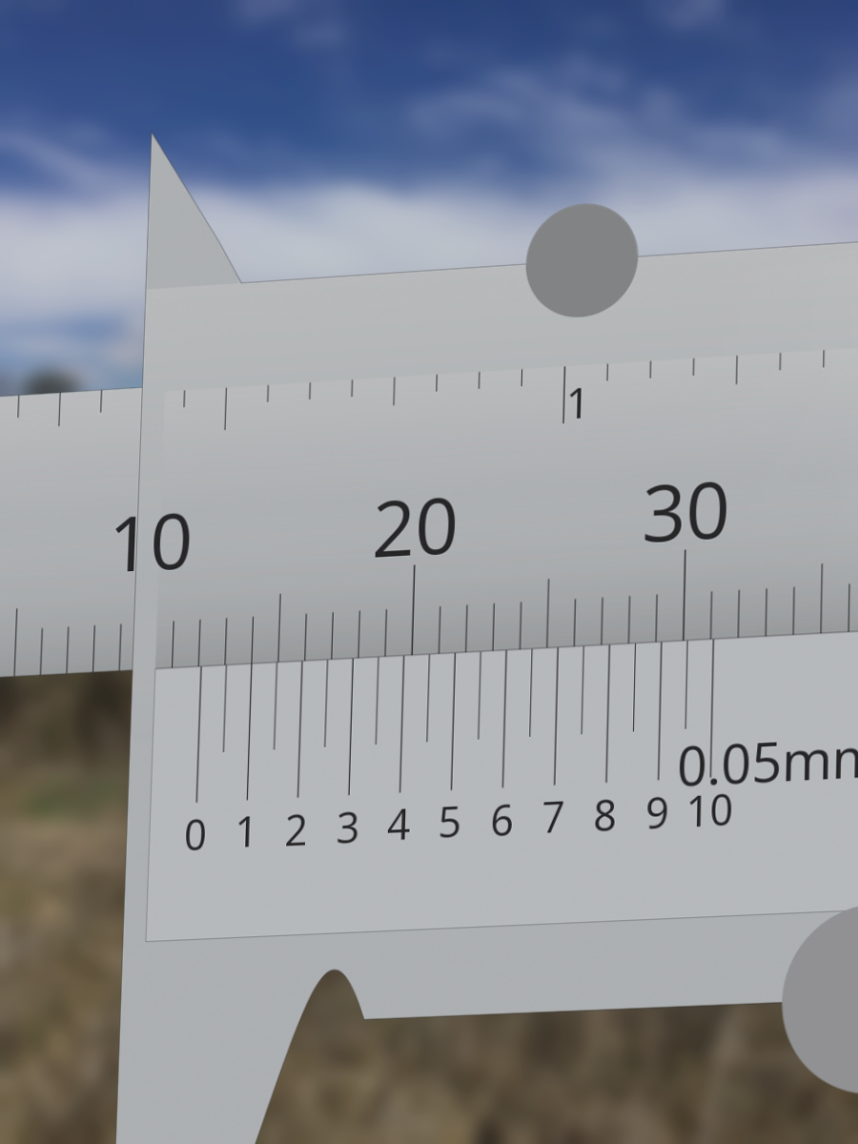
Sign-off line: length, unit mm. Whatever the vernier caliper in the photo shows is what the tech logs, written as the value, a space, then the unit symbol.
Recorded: 12.10 mm
